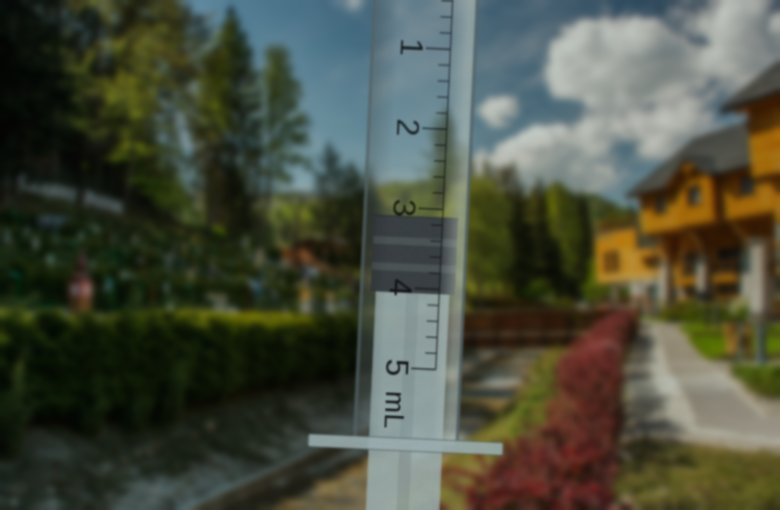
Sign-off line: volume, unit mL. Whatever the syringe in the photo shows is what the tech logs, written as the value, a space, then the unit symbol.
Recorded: 3.1 mL
